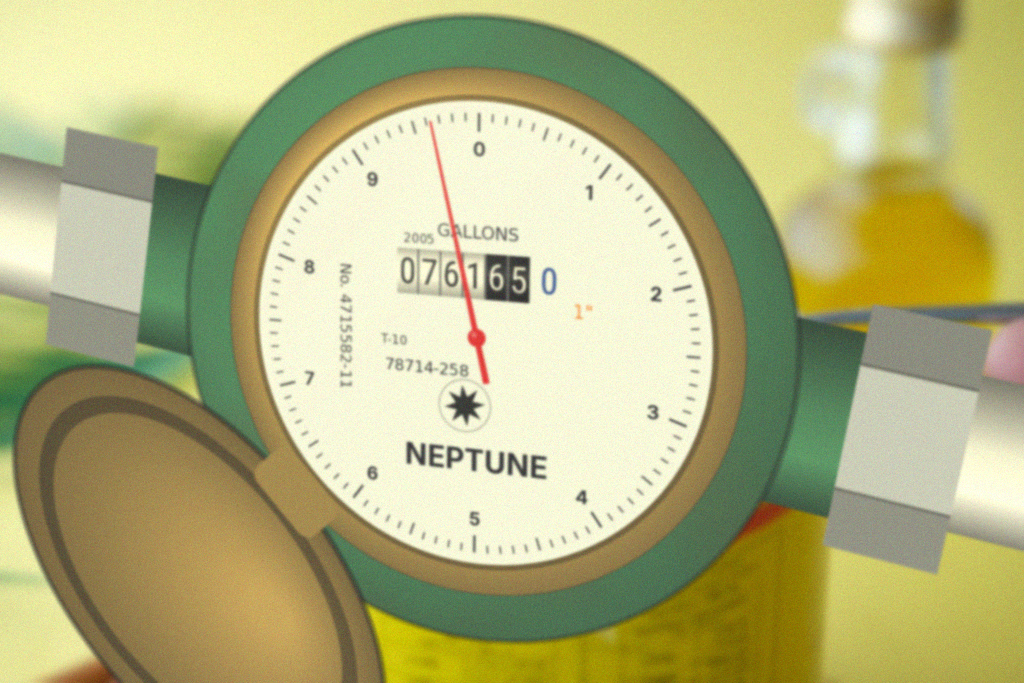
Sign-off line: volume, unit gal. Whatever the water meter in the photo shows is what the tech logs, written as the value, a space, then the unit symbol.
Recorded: 761649.6 gal
